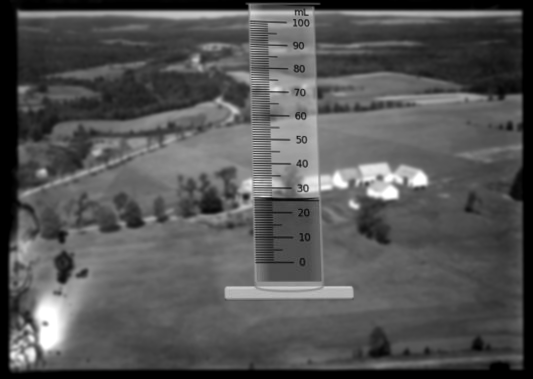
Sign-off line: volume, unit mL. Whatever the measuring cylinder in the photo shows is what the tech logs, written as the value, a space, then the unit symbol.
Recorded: 25 mL
